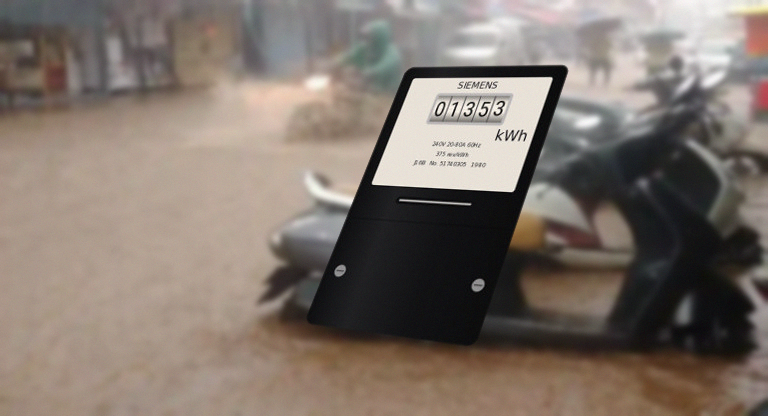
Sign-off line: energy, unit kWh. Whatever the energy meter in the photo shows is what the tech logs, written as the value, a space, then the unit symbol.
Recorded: 1353 kWh
